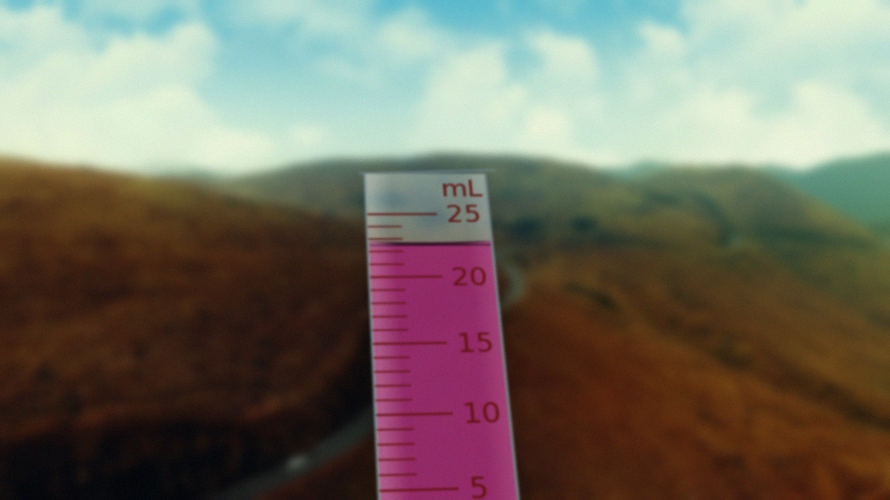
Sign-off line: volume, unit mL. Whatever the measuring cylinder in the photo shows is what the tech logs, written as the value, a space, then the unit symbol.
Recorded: 22.5 mL
